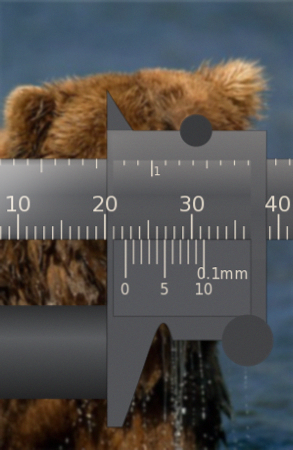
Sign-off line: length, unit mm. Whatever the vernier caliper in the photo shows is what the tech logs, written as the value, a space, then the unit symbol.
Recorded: 22.4 mm
